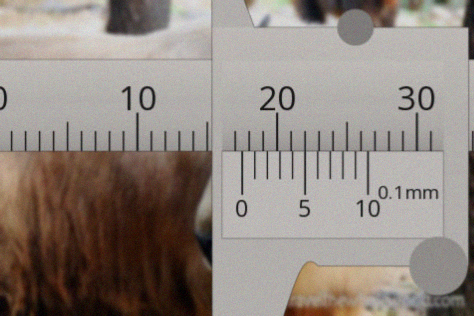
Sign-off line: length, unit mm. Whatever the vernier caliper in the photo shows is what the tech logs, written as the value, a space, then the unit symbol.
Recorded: 17.5 mm
